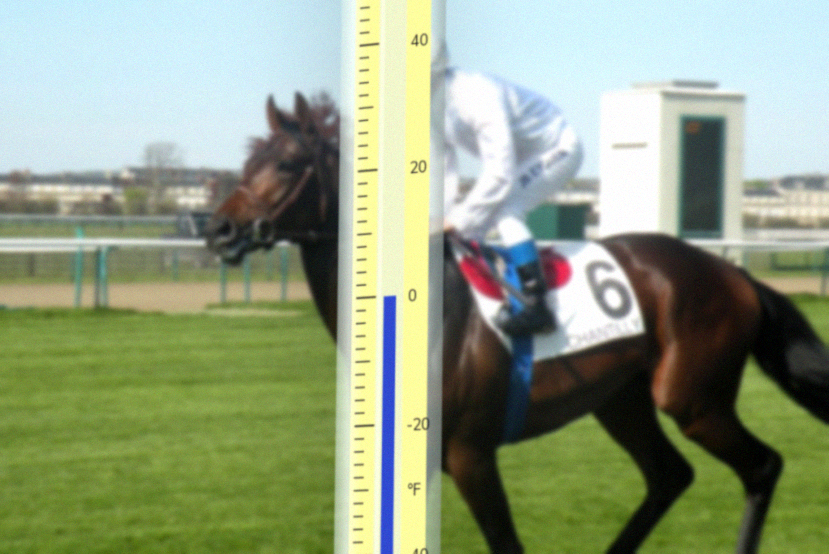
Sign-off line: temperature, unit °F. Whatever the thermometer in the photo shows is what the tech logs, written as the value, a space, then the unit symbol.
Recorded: 0 °F
